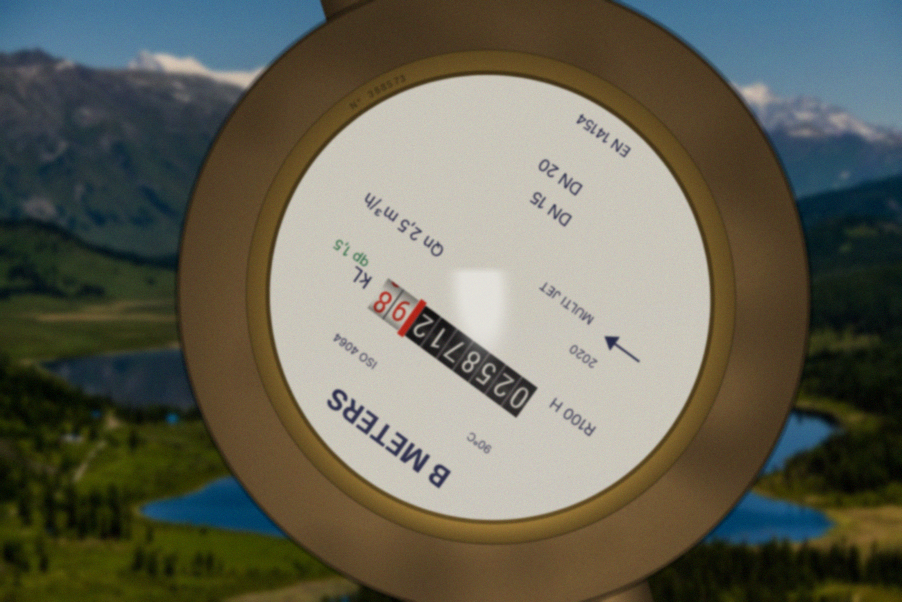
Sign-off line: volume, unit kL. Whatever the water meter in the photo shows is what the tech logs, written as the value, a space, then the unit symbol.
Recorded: 258712.98 kL
